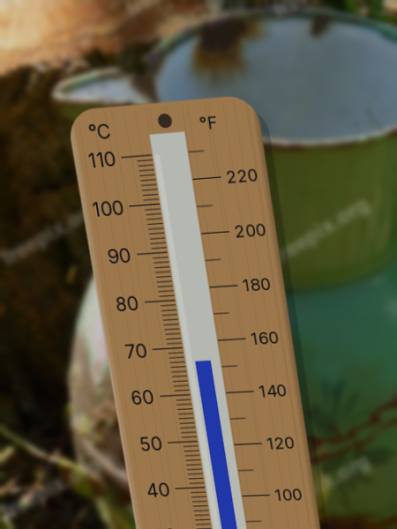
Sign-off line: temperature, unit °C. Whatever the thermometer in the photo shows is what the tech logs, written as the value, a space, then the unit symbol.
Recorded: 67 °C
